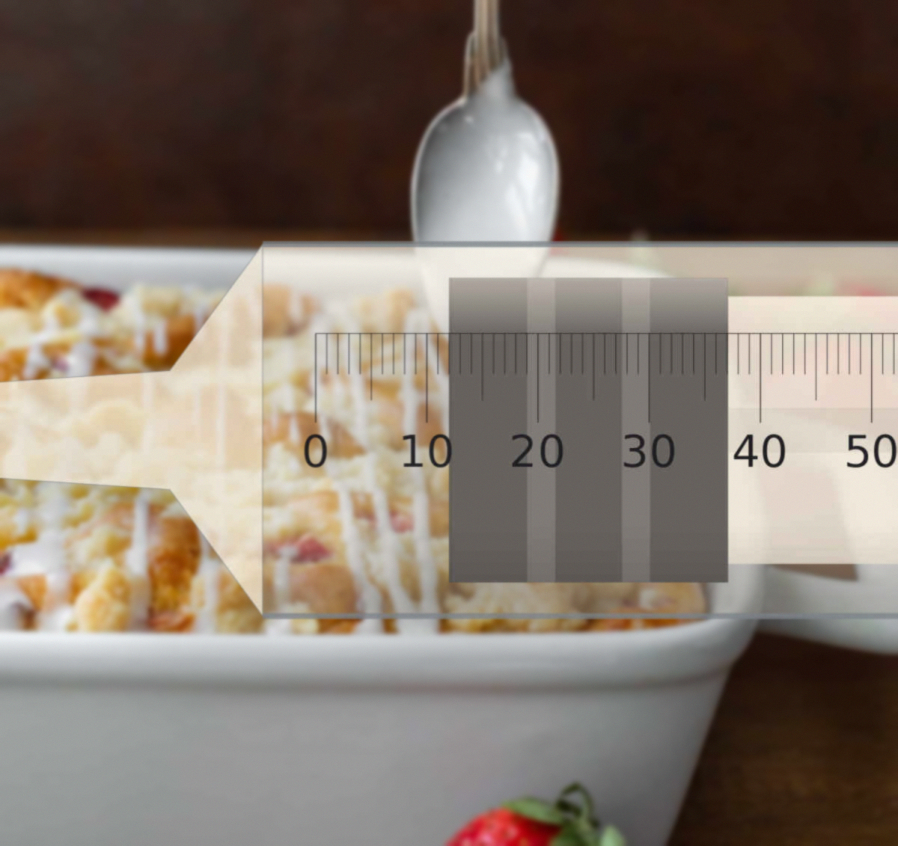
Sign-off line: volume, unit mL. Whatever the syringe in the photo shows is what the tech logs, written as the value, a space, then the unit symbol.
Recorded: 12 mL
